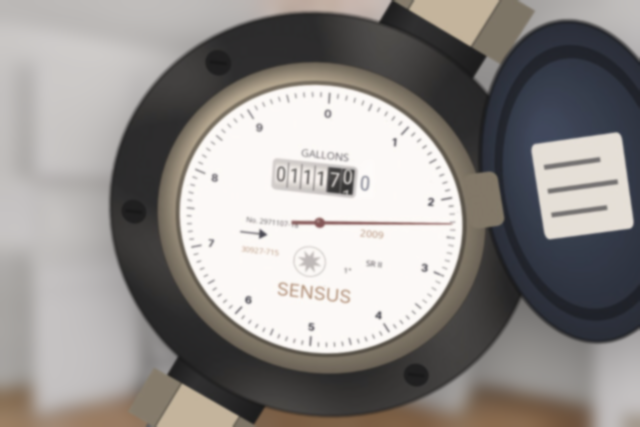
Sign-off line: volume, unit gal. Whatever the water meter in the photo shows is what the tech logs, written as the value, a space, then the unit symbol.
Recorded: 111702.3 gal
